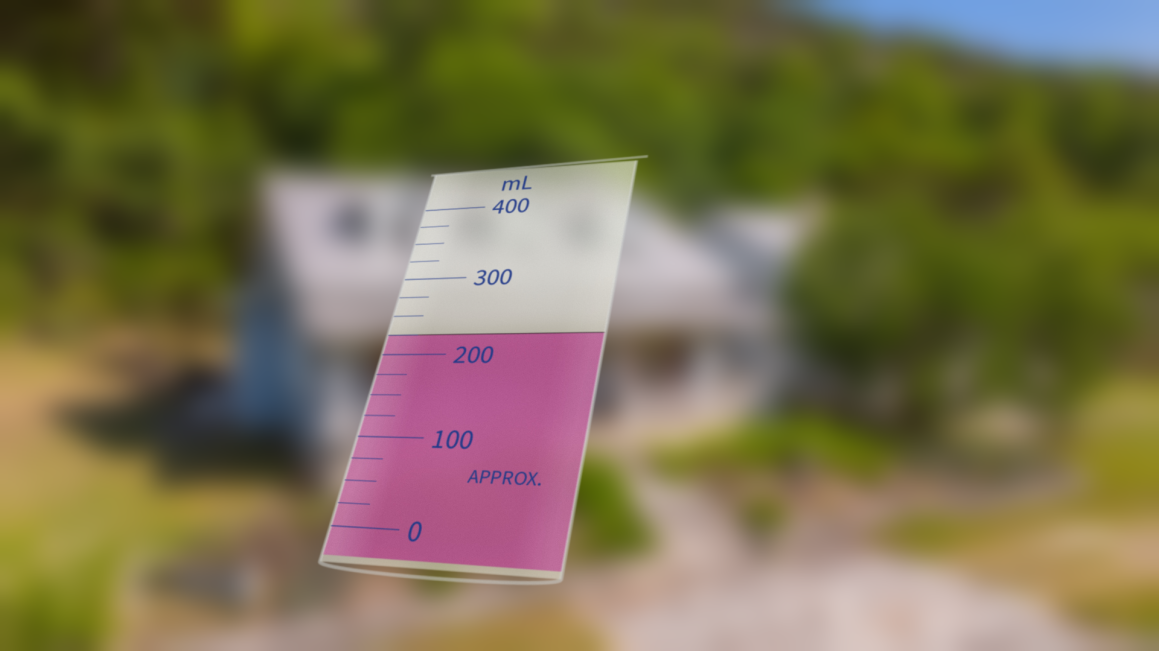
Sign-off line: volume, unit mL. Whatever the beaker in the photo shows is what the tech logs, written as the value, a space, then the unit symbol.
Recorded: 225 mL
